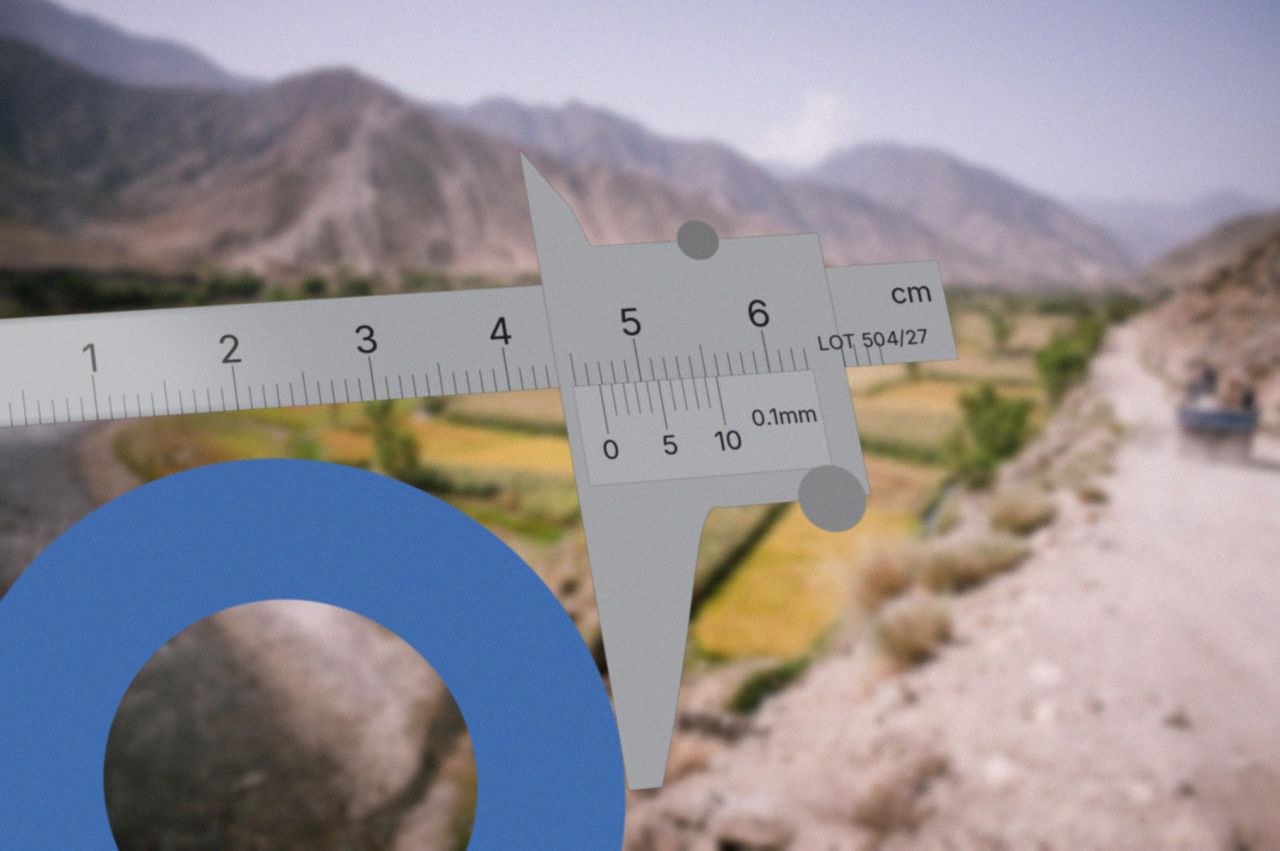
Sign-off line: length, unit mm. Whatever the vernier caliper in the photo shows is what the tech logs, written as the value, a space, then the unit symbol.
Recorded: 46.8 mm
